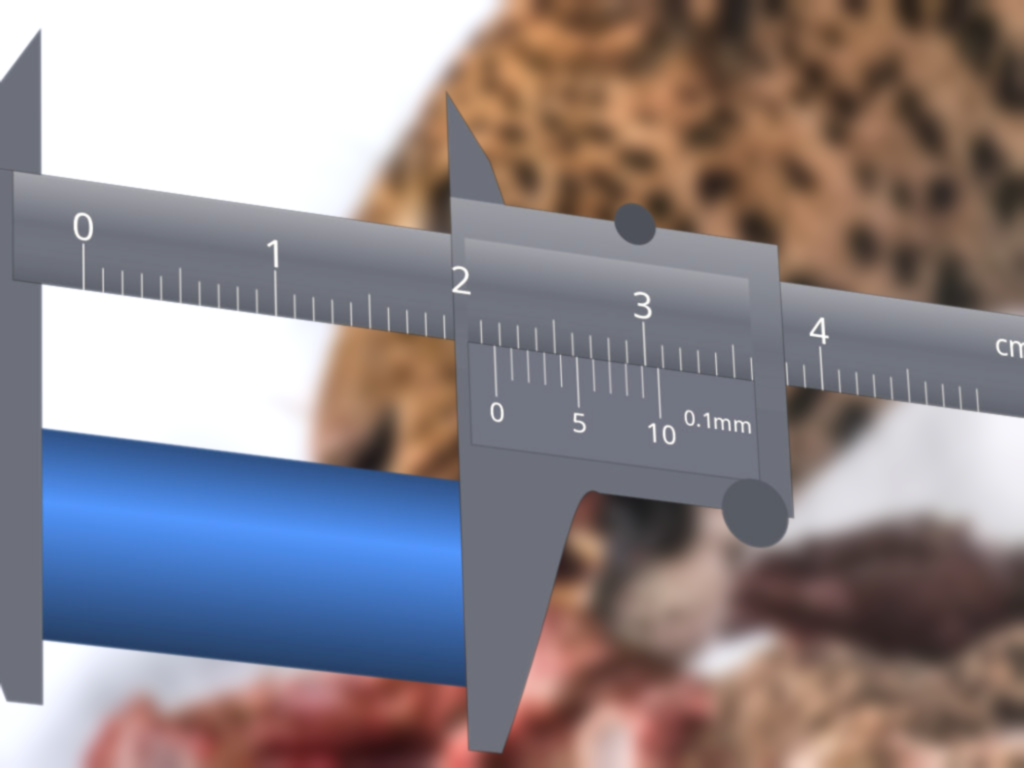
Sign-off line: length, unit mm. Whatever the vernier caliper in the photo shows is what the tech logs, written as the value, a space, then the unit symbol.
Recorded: 21.7 mm
